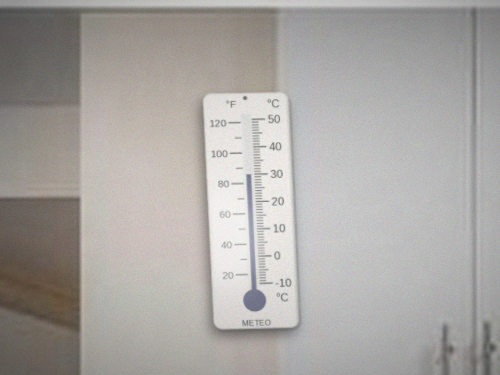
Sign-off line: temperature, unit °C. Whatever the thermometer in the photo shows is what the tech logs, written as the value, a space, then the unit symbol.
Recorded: 30 °C
